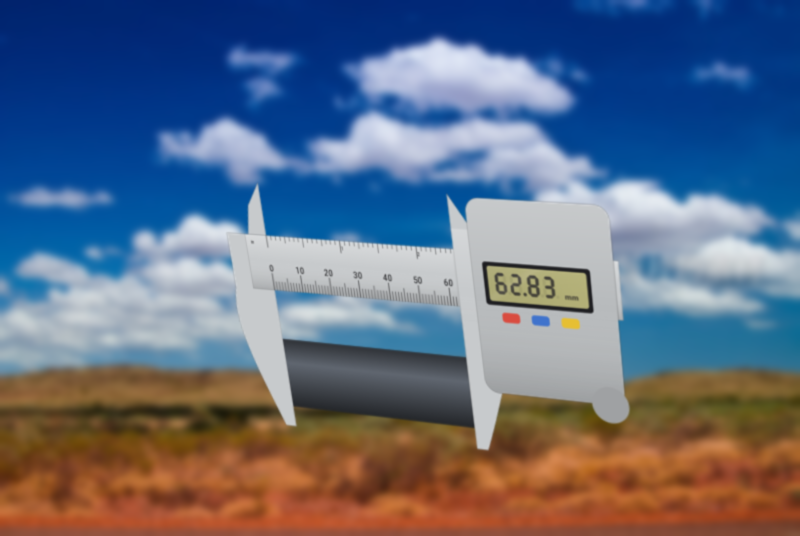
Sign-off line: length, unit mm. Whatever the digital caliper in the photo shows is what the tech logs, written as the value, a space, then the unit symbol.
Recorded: 62.83 mm
